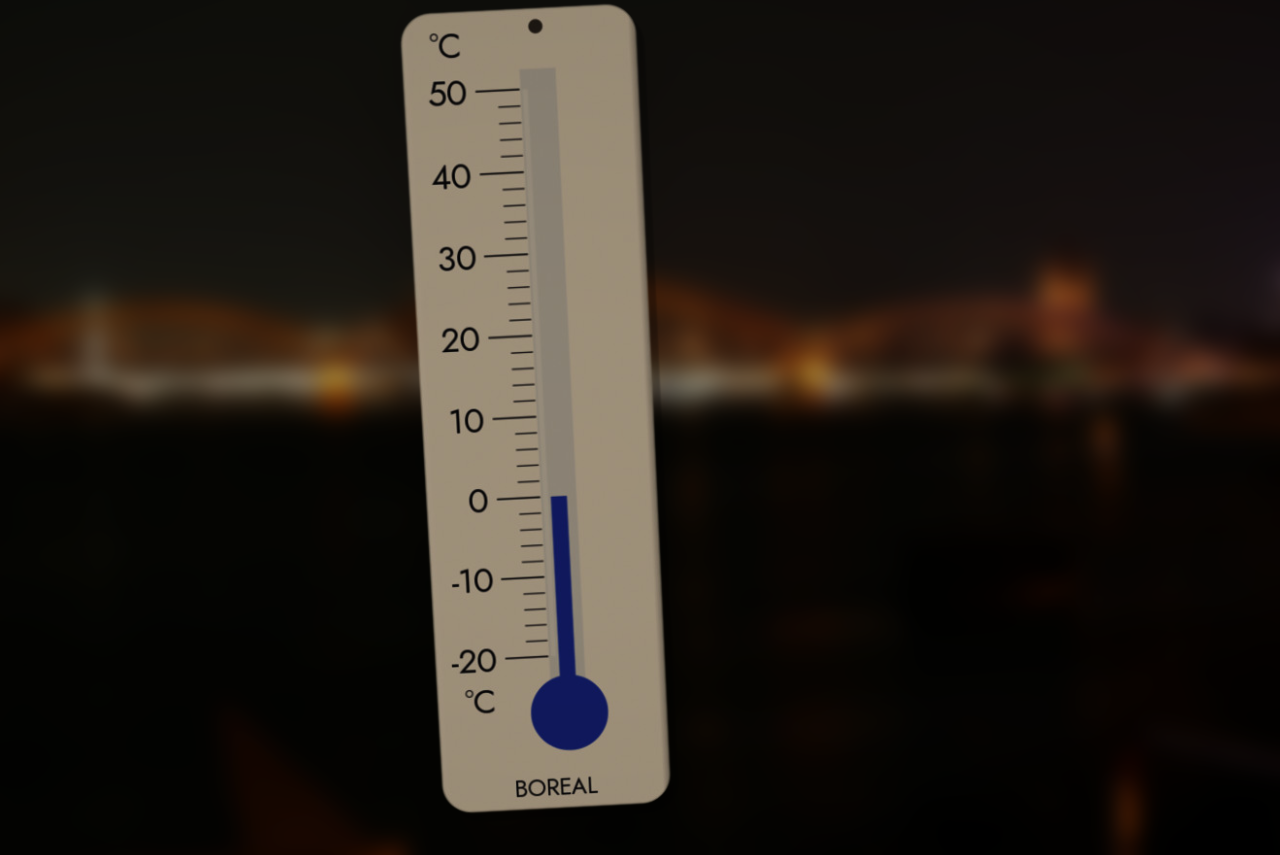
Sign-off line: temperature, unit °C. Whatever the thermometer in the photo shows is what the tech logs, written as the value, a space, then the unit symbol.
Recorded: 0 °C
